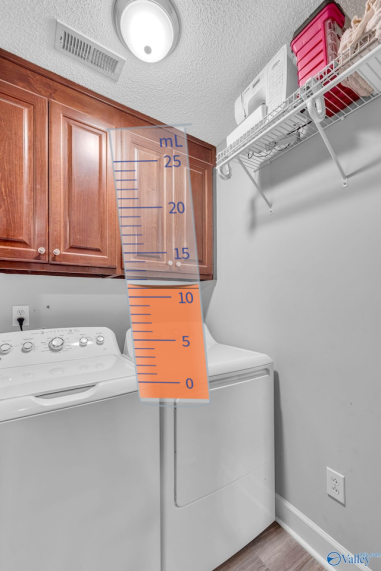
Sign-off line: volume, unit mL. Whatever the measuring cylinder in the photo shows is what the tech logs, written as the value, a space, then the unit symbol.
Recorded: 11 mL
